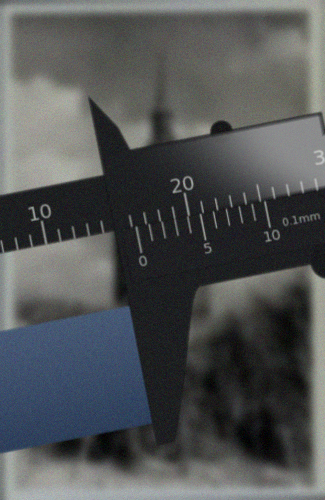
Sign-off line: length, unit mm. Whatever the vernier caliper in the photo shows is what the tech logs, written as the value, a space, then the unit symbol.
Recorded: 16.3 mm
